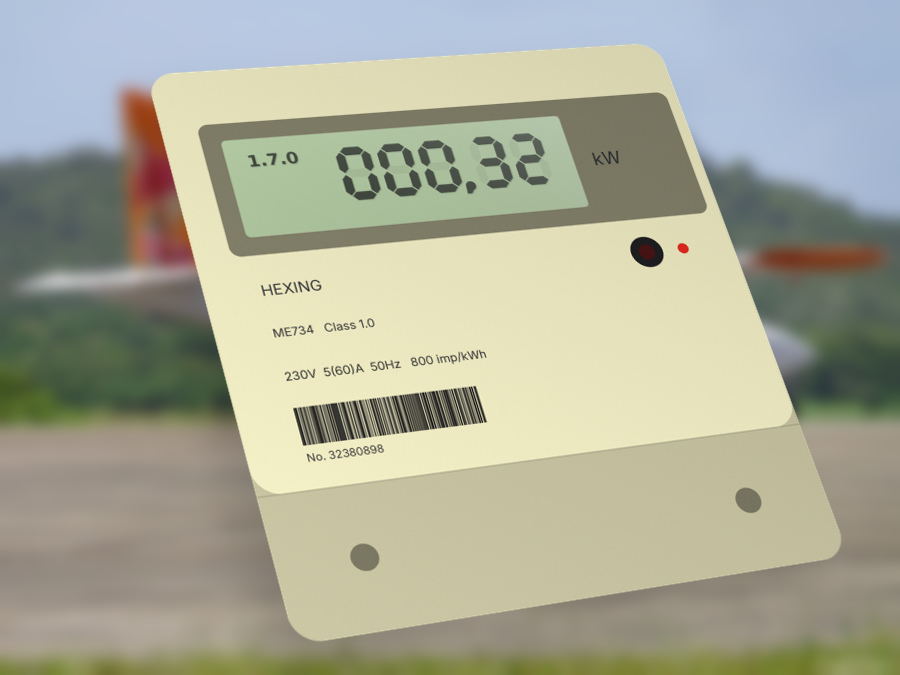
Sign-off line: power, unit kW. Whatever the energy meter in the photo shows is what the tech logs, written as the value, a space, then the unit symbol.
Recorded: 0.32 kW
